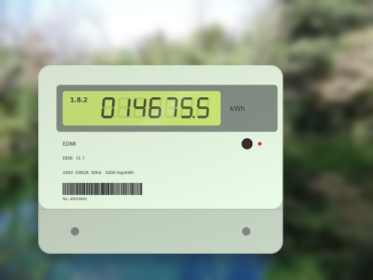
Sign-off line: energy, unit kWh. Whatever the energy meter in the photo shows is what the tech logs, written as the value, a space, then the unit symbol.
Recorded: 14675.5 kWh
